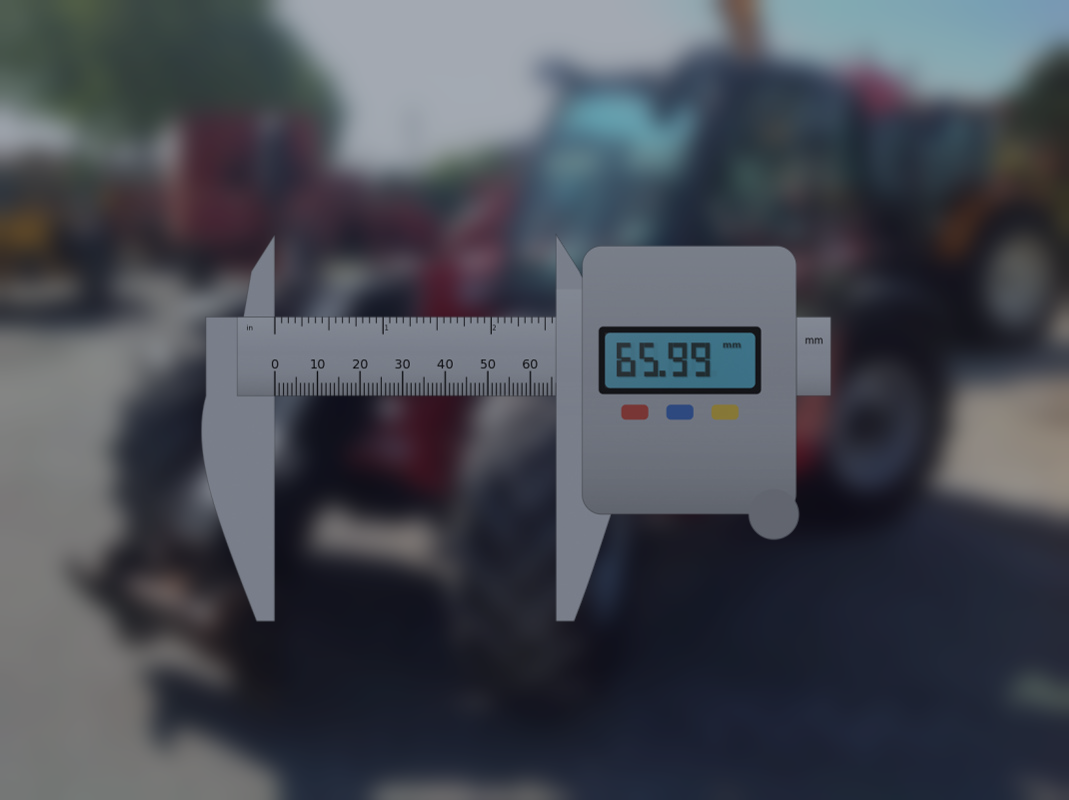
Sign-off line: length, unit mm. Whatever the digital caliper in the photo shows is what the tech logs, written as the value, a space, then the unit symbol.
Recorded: 65.99 mm
